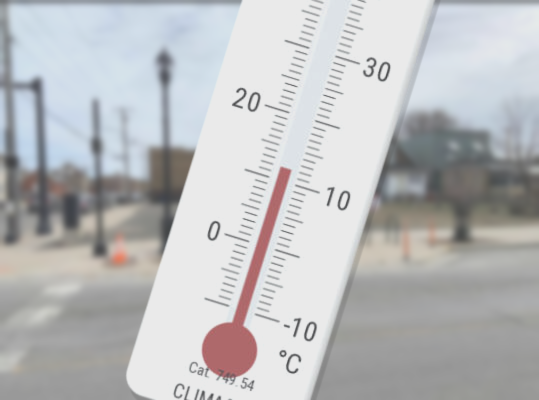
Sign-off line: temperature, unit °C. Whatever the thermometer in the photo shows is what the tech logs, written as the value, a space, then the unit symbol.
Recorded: 12 °C
